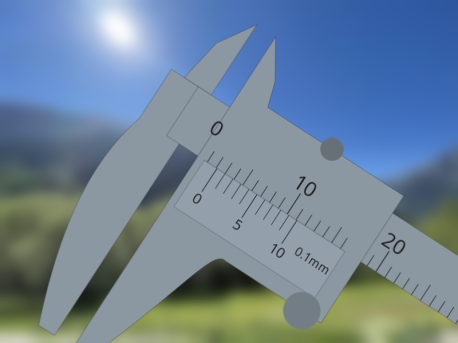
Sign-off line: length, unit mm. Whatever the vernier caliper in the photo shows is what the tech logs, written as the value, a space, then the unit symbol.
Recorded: 2.1 mm
